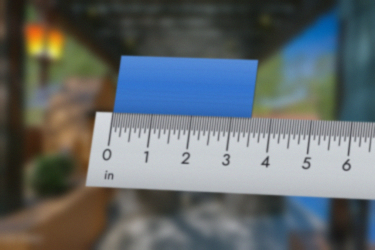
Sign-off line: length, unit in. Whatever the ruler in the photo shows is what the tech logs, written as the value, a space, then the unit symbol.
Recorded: 3.5 in
